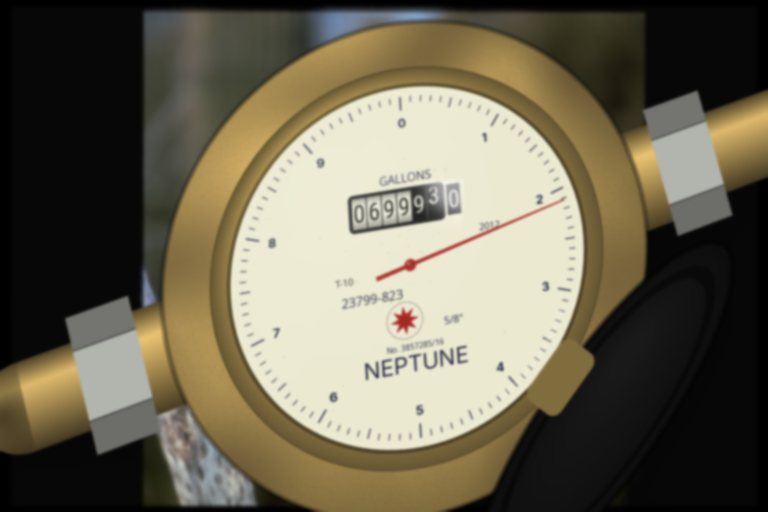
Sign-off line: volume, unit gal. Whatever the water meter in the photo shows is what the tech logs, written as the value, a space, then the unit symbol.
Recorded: 699932.1 gal
